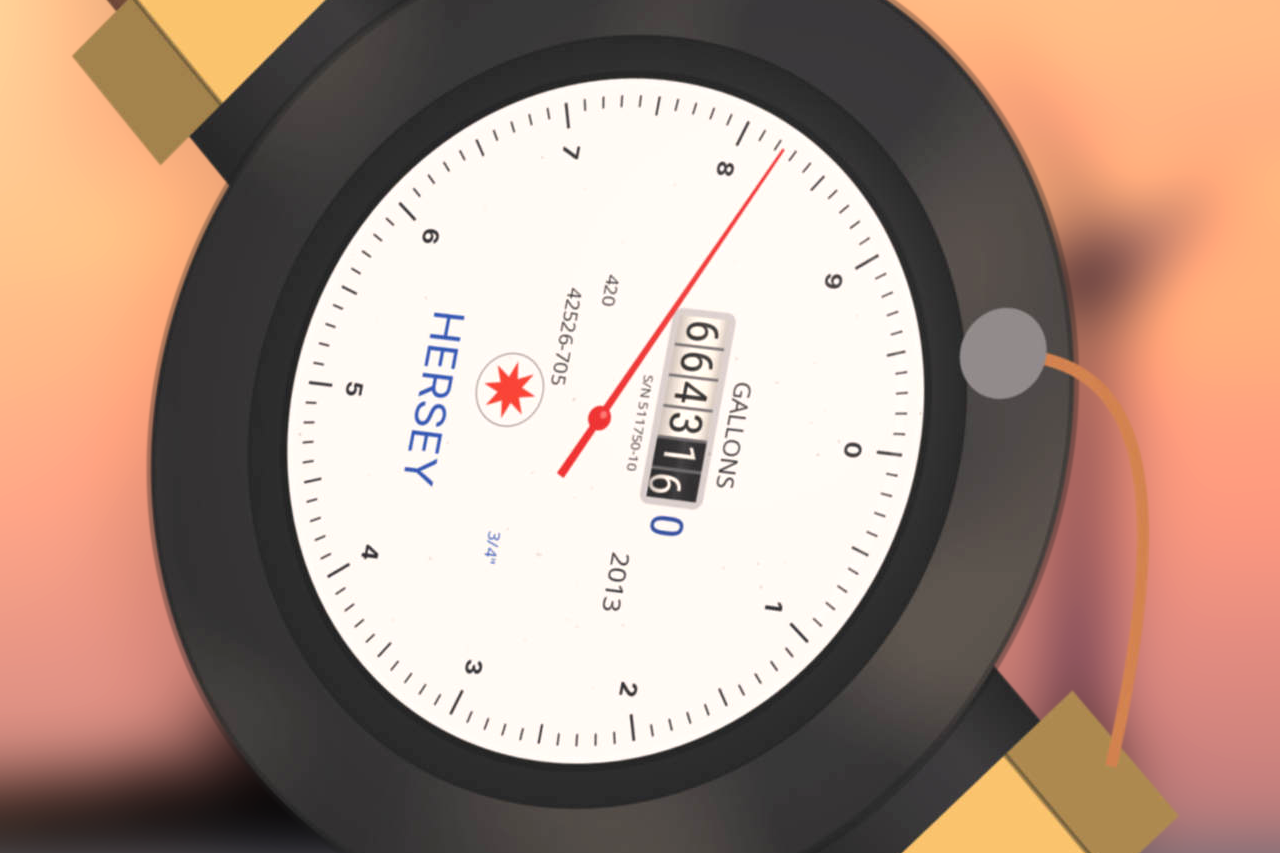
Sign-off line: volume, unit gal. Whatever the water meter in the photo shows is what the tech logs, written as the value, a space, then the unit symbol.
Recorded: 6643158.2 gal
